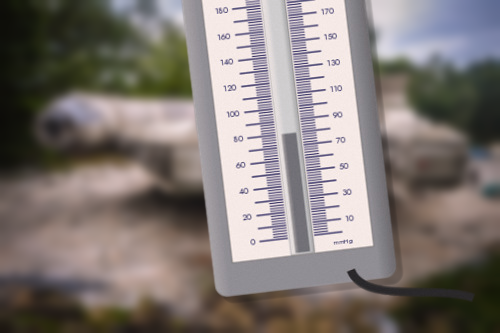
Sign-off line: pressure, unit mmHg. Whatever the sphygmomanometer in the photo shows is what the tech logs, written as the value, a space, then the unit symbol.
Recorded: 80 mmHg
